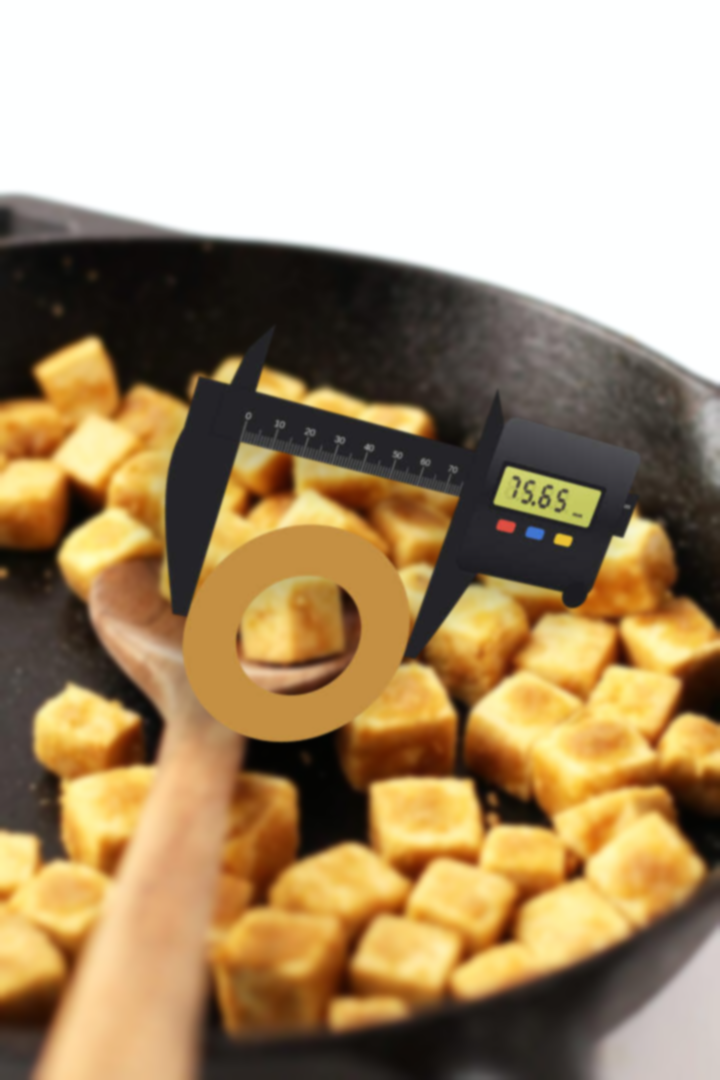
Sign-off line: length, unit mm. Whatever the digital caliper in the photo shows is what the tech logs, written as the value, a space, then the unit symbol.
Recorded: 75.65 mm
